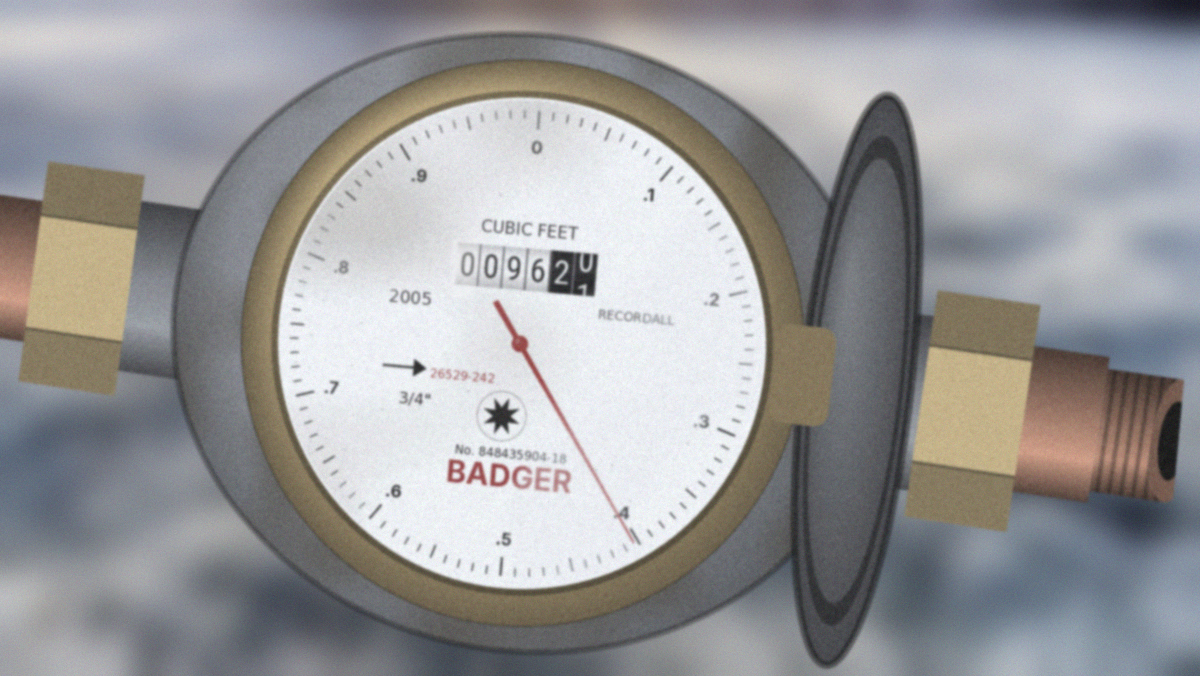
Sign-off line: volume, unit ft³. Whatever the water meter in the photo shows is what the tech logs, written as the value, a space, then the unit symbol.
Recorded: 9620.40 ft³
